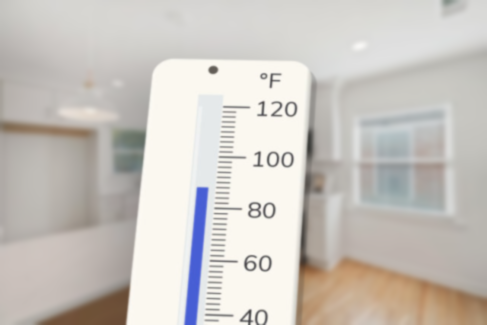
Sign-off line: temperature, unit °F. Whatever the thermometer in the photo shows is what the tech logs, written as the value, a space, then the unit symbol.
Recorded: 88 °F
